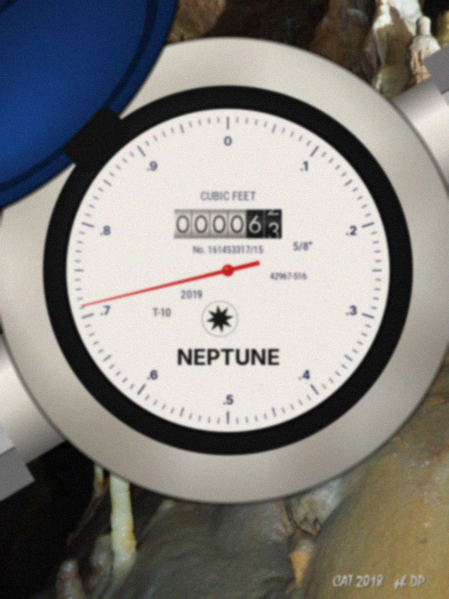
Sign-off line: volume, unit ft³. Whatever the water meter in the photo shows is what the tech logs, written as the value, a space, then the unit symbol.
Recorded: 62.71 ft³
